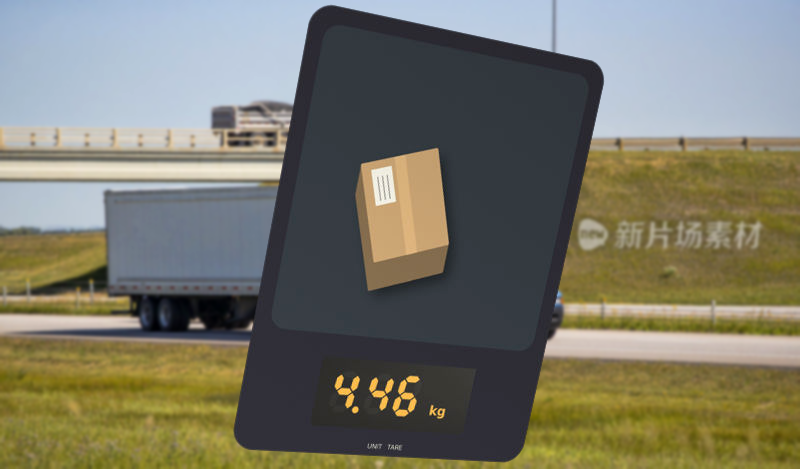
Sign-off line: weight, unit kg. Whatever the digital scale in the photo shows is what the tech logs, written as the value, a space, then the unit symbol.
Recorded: 4.46 kg
